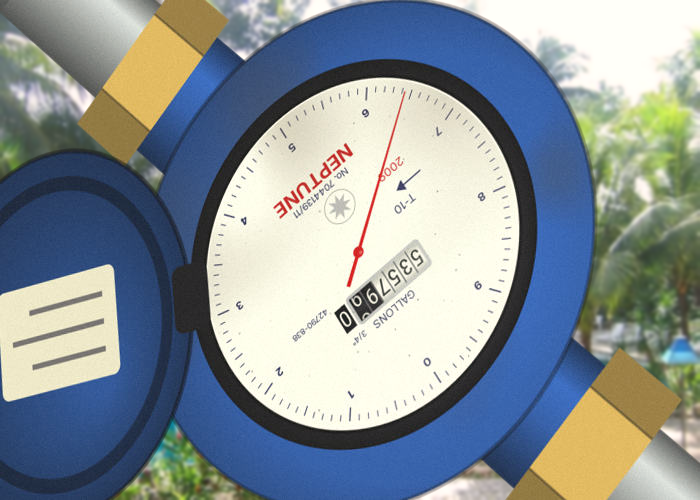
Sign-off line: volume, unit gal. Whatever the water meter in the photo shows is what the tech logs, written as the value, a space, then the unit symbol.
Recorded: 5357986.4 gal
